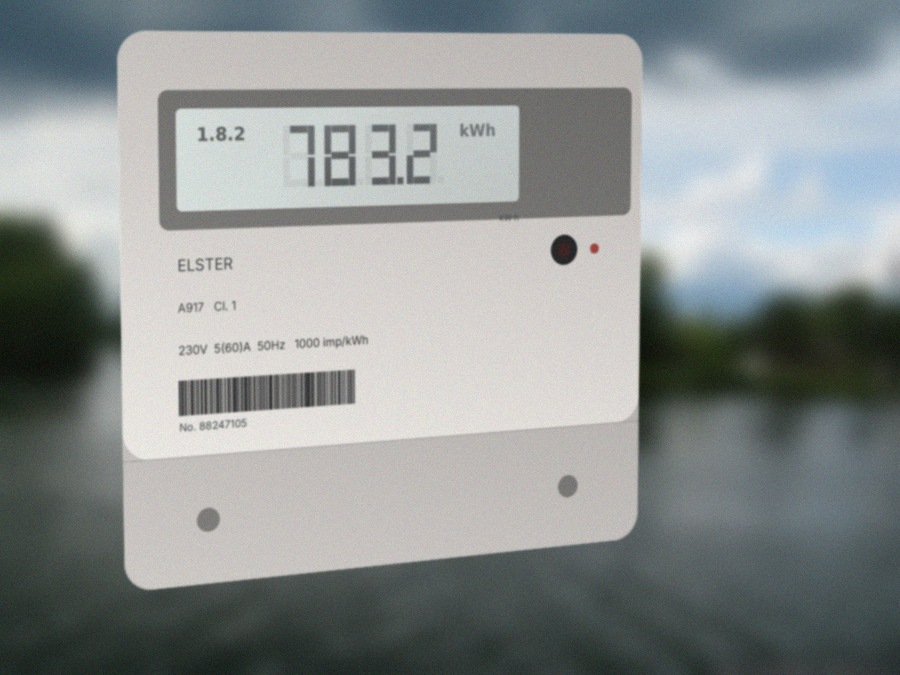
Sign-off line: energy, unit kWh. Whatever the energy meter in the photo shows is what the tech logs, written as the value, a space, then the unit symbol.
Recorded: 783.2 kWh
